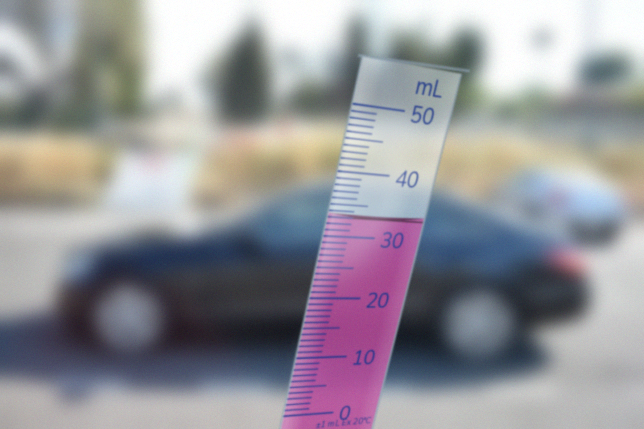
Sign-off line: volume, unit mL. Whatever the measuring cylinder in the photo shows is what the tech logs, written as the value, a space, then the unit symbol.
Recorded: 33 mL
